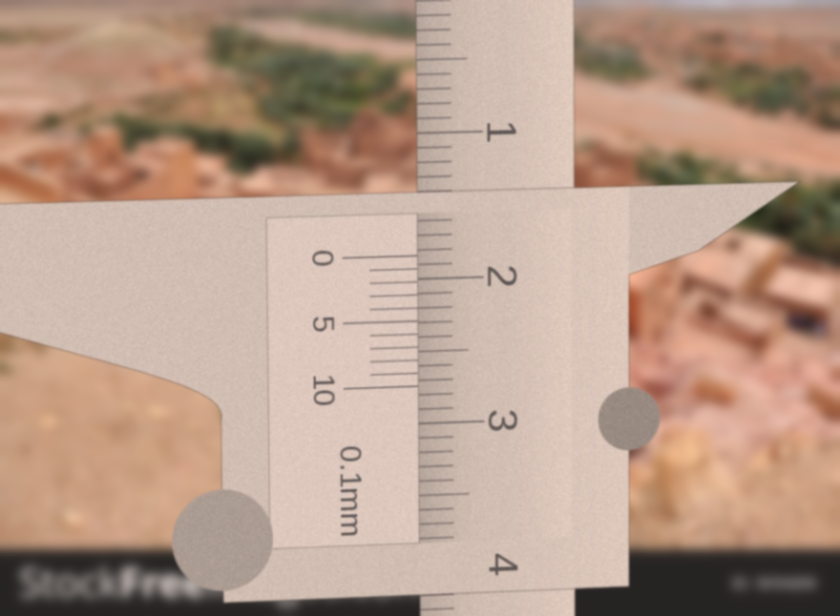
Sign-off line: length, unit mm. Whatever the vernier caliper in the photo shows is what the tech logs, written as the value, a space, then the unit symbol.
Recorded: 18.4 mm
